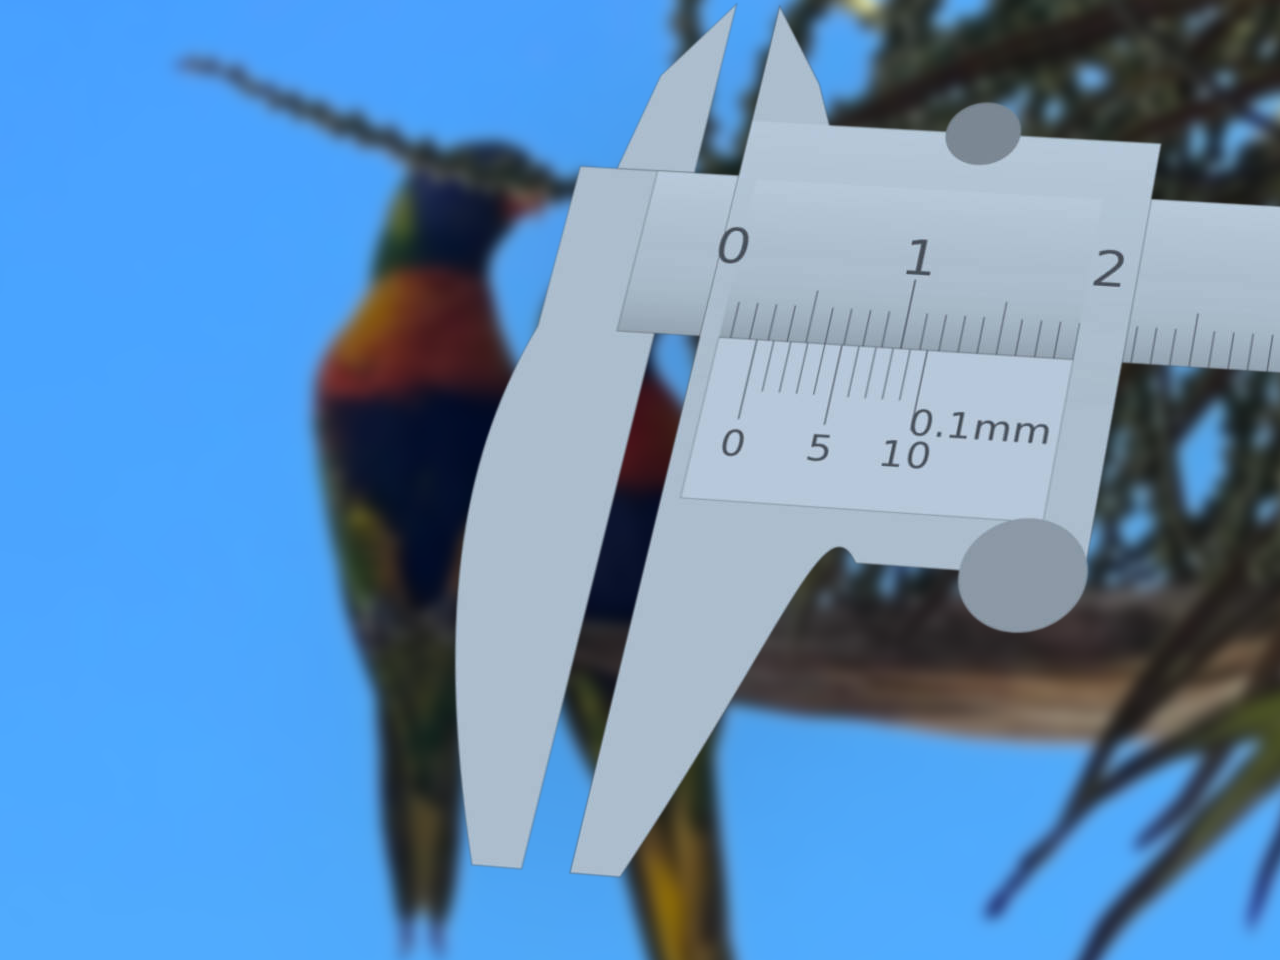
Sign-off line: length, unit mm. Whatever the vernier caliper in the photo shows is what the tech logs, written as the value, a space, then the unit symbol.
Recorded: 2.4 mm
